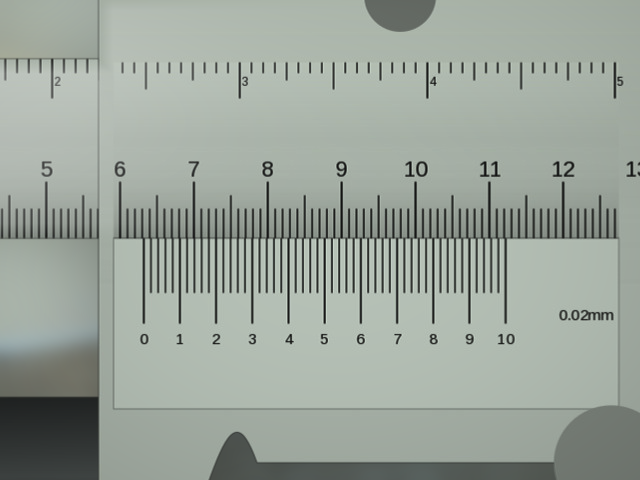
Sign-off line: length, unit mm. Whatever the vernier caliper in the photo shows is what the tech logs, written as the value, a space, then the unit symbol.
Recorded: 63.2 mm
